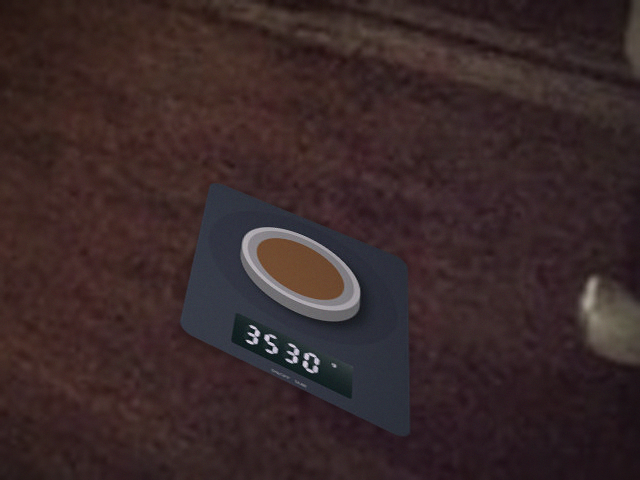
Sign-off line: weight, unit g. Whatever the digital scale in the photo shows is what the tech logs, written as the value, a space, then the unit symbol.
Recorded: 3530 g
